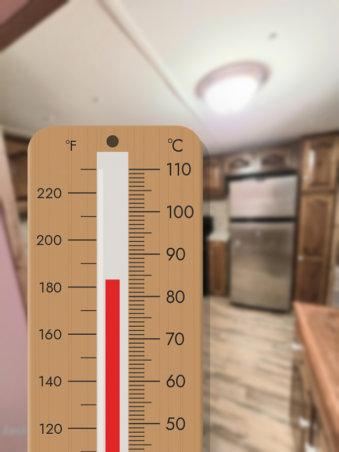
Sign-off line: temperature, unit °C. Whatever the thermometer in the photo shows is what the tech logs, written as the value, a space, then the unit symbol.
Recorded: 84 °C
